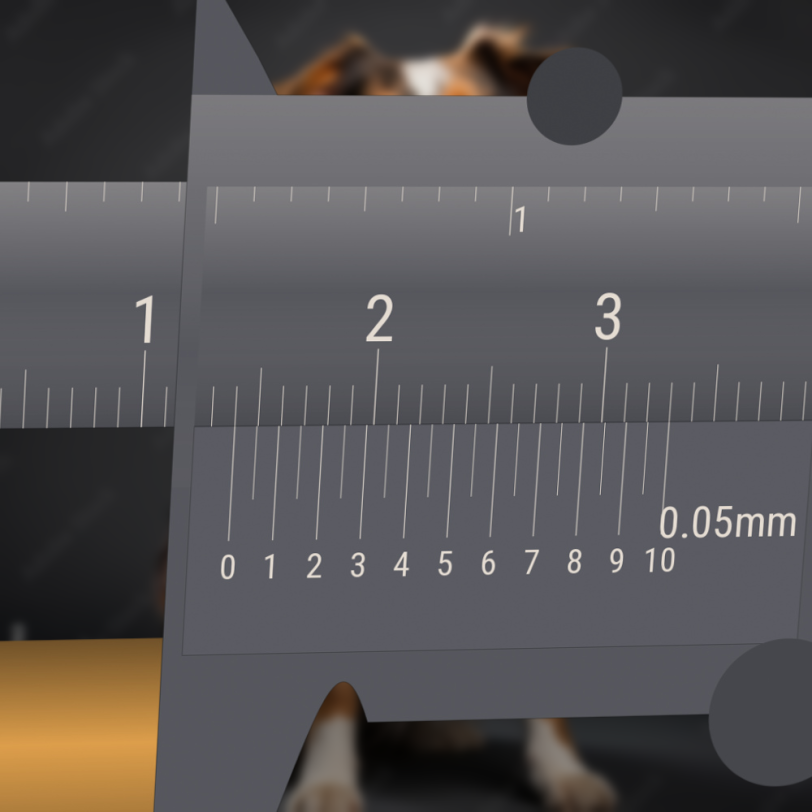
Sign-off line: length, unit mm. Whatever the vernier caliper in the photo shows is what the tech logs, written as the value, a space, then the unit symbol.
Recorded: 14.00 mm
